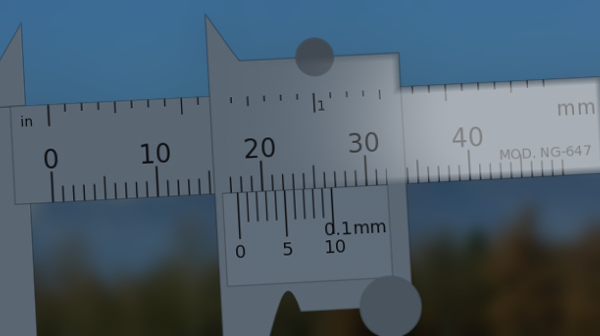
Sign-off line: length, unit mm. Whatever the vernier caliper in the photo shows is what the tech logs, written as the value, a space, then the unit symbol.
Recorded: 17.6 mm
